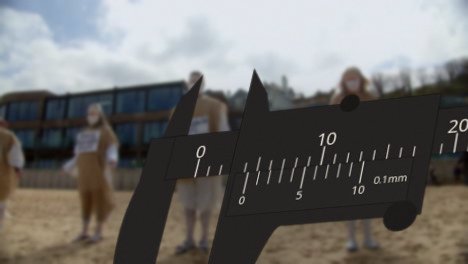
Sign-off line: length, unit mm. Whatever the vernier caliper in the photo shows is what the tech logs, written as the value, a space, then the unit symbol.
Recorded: 4.3 mm
